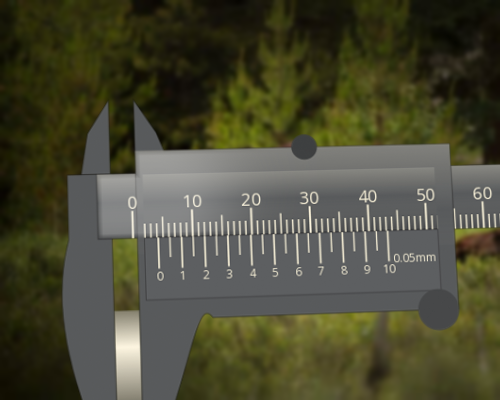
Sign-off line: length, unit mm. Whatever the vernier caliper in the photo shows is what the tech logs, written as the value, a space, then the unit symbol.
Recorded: 4.2 mm
